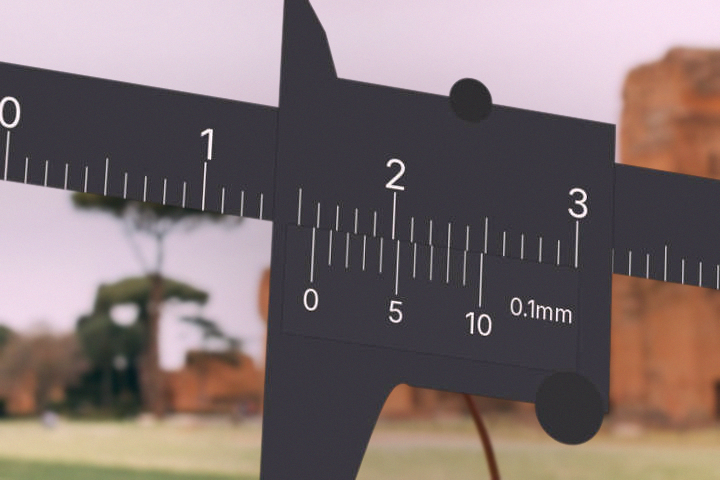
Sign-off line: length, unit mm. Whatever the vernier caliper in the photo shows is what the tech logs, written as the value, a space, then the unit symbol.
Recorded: 15.8 mm
